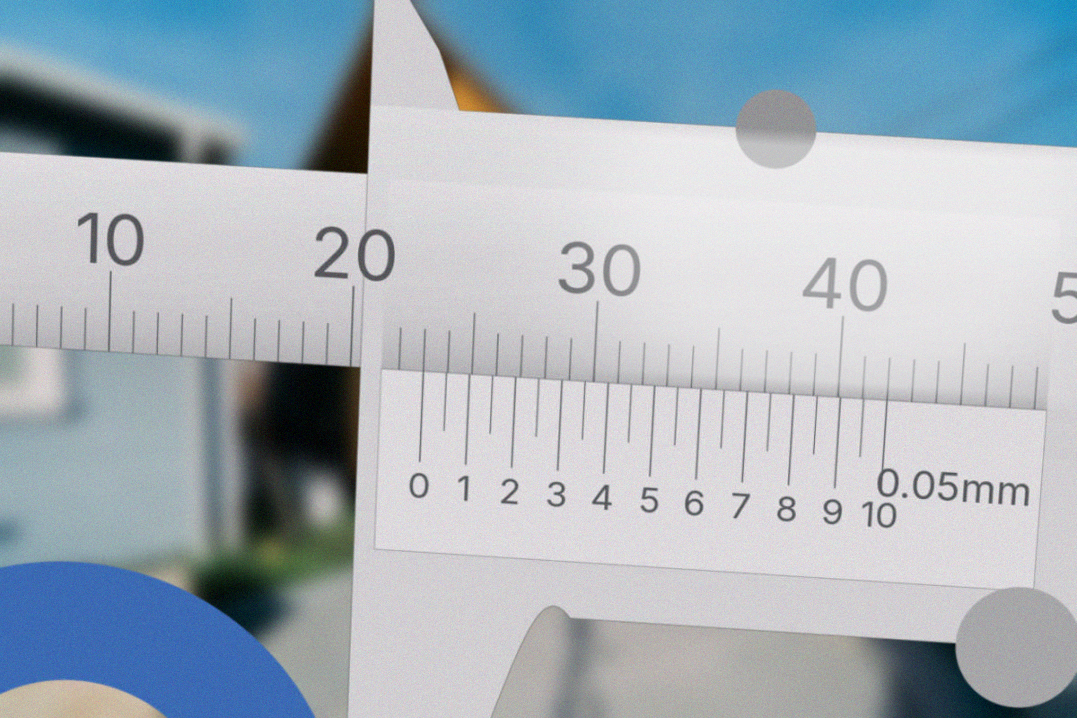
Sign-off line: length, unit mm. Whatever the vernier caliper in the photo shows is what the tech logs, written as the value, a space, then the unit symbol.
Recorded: 23.00 mm
